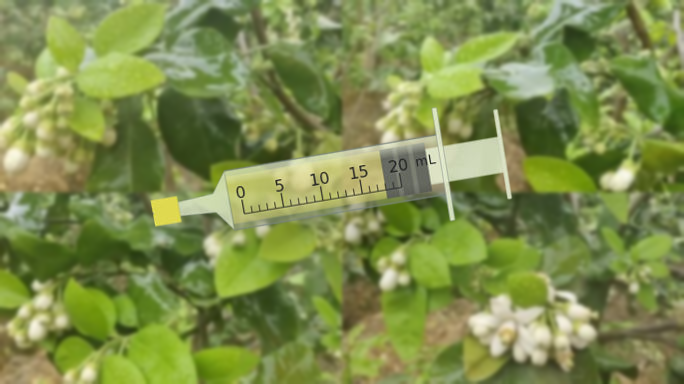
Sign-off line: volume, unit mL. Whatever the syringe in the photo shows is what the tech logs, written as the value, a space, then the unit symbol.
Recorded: 18 mL
